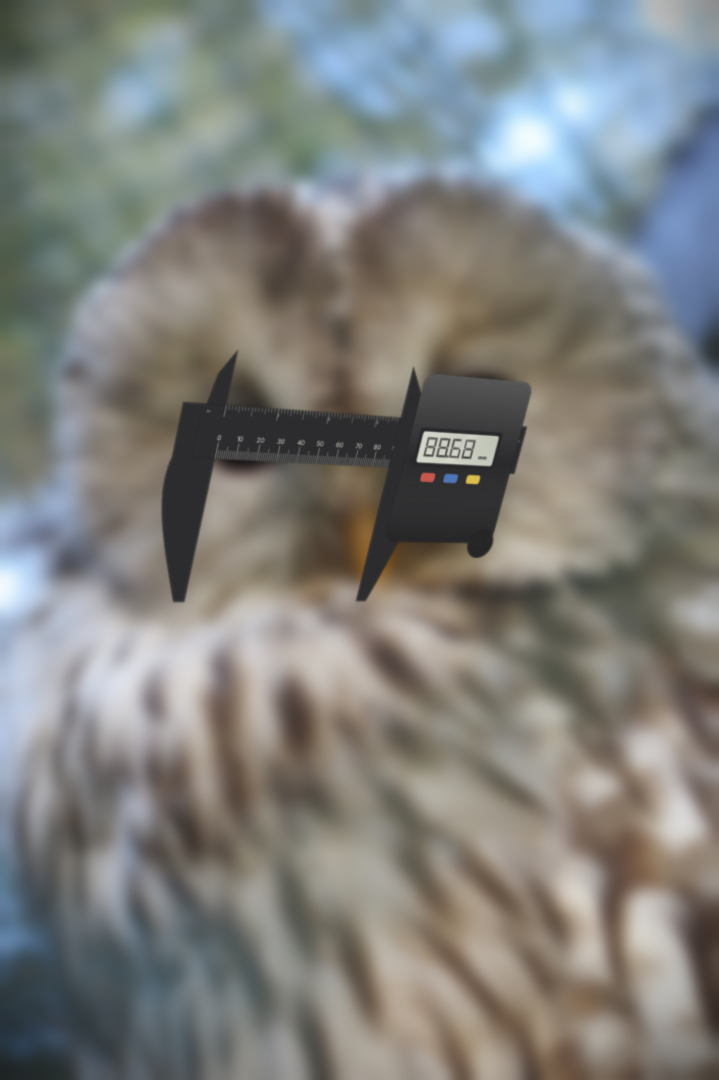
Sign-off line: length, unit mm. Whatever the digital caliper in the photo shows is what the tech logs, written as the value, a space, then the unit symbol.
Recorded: 88.68 mm
